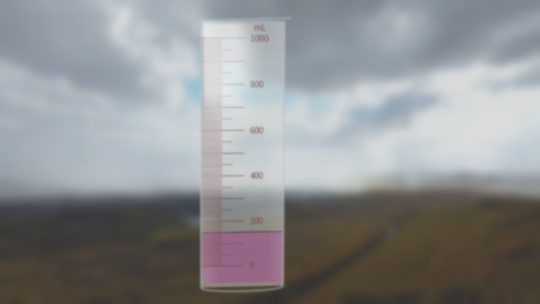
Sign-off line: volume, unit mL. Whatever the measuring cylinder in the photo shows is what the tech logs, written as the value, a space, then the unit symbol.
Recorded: 150 mL
